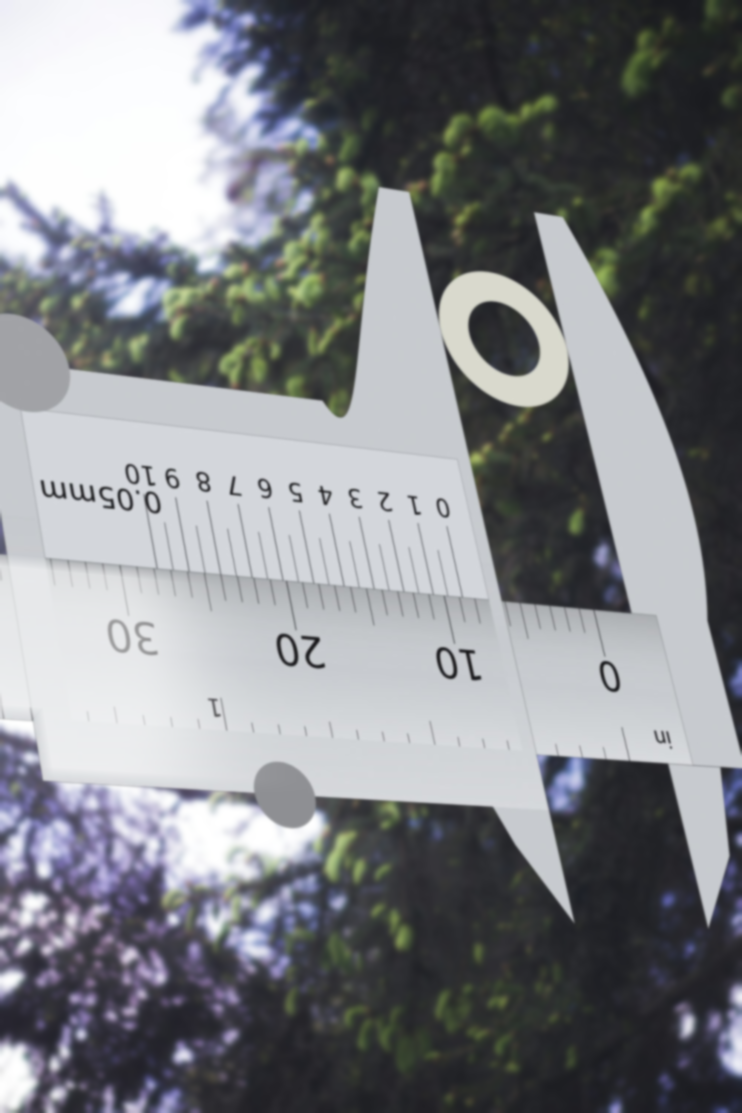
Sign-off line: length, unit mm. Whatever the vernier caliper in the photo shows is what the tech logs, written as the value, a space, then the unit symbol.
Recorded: 8.8 mm
